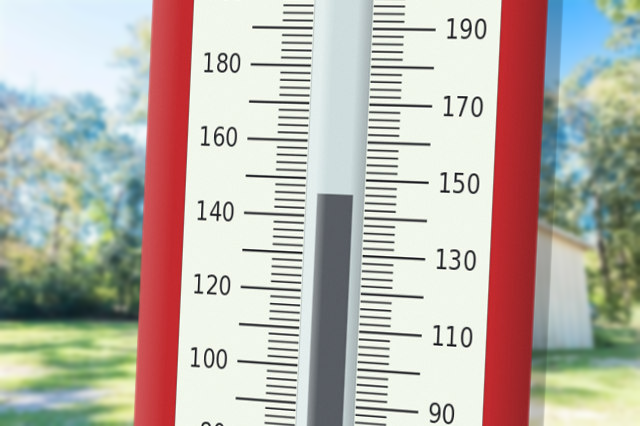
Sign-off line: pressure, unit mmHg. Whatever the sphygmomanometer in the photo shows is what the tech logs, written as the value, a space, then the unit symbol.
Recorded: 146 mmHg
